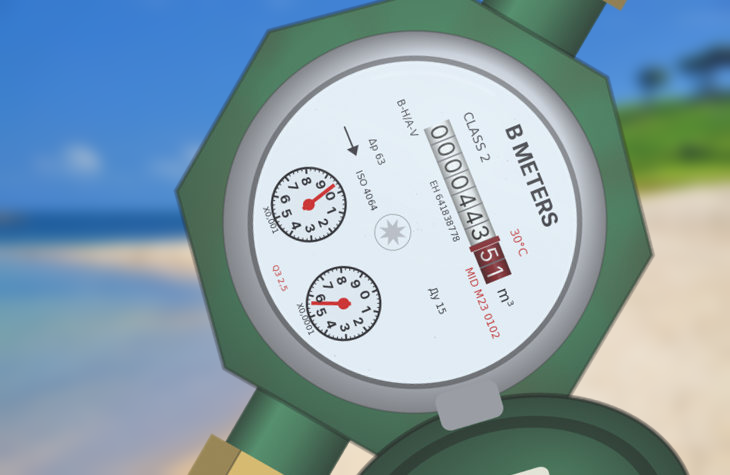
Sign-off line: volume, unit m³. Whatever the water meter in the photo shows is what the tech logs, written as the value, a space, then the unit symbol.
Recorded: 443.5095 m³
